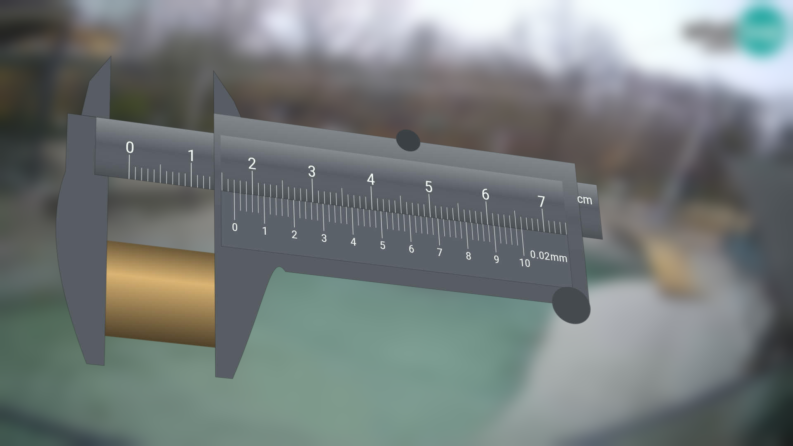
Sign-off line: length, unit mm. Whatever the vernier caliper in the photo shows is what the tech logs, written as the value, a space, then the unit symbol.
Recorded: 17.0 mm
